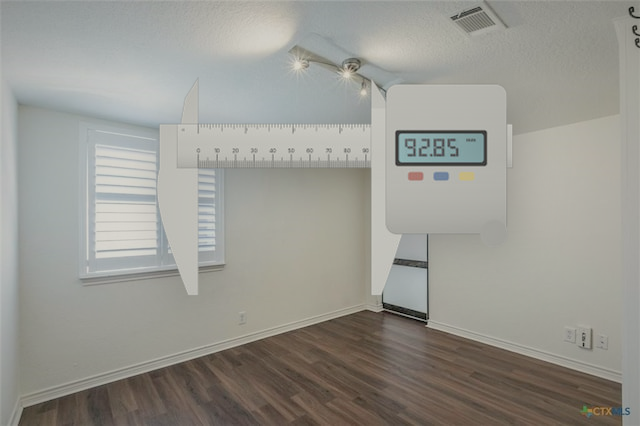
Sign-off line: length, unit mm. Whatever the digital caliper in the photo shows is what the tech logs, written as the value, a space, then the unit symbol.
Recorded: 92.85 mm
